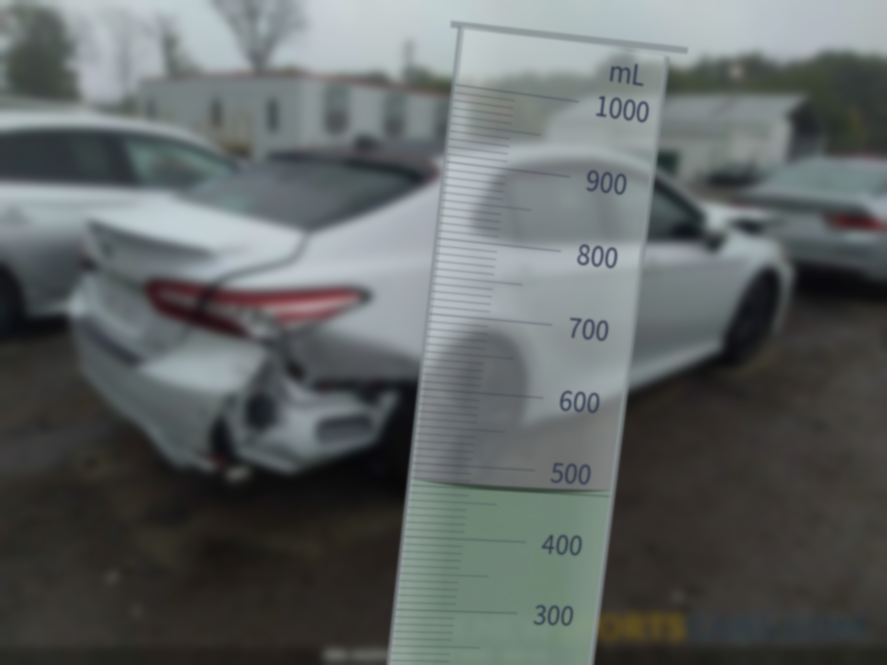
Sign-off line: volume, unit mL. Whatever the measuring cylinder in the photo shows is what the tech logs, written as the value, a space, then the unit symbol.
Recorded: 470 mL
